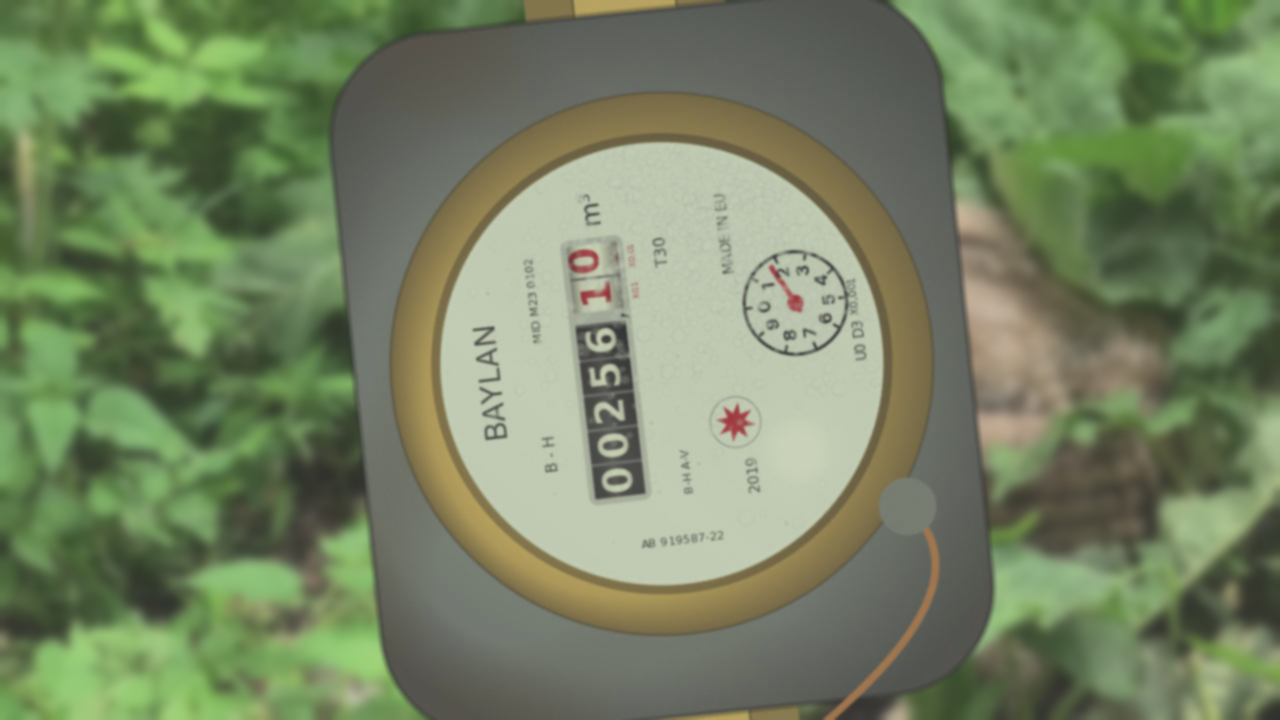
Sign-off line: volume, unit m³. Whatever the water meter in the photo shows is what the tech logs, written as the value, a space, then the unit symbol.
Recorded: 256.101 m³
